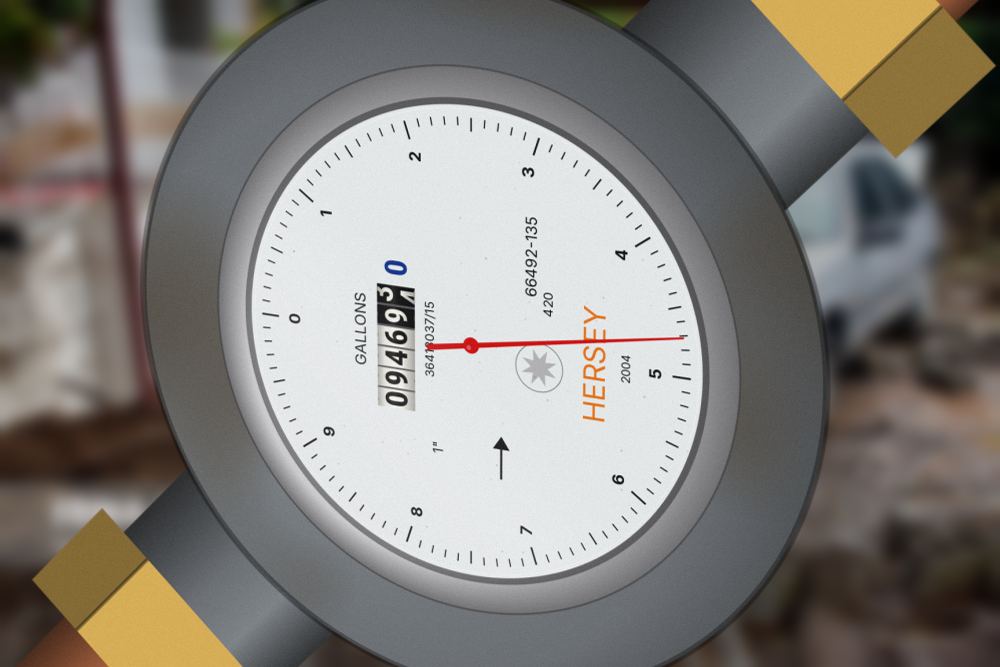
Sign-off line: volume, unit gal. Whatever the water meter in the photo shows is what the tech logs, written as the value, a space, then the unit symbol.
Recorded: 946934.7 gal
